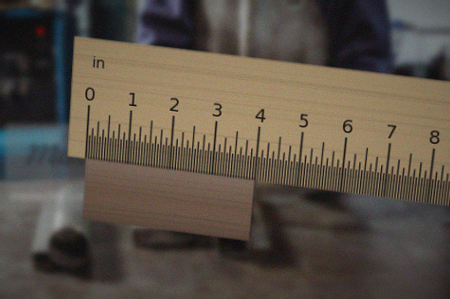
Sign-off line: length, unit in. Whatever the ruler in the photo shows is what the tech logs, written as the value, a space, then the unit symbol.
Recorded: 4 in
